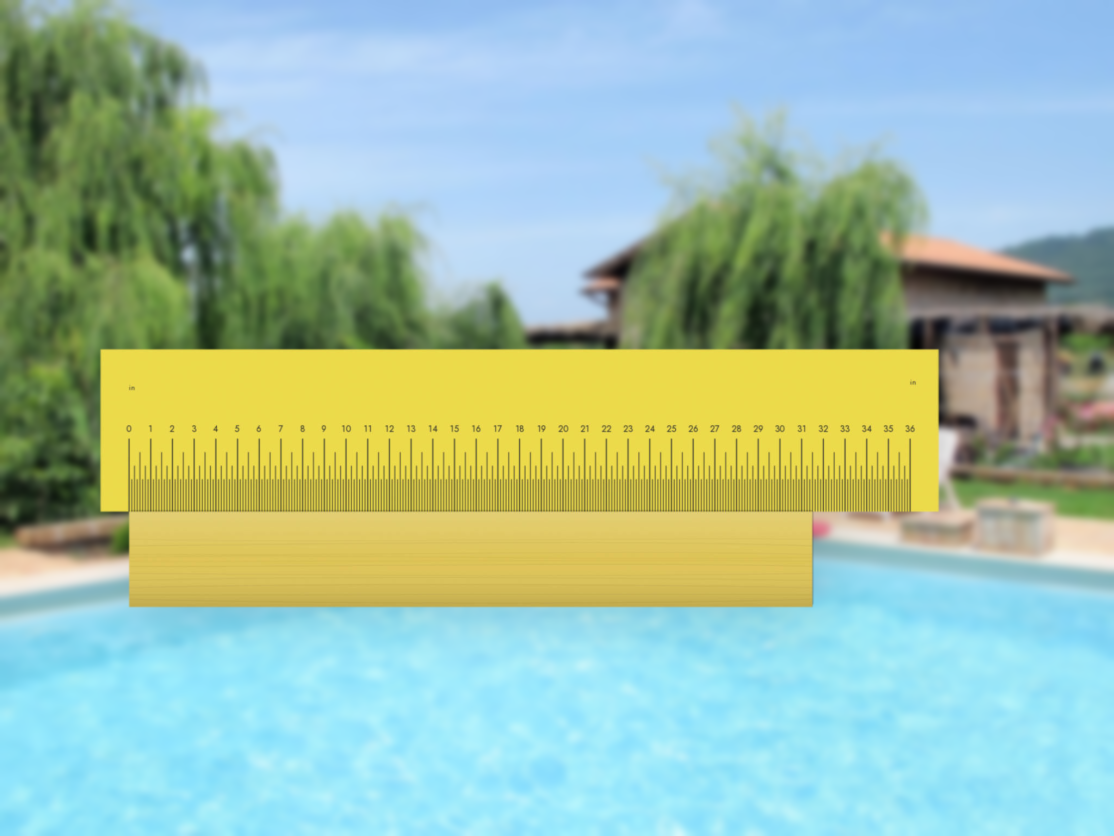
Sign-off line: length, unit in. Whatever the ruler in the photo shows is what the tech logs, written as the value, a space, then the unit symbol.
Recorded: 31.5 in
